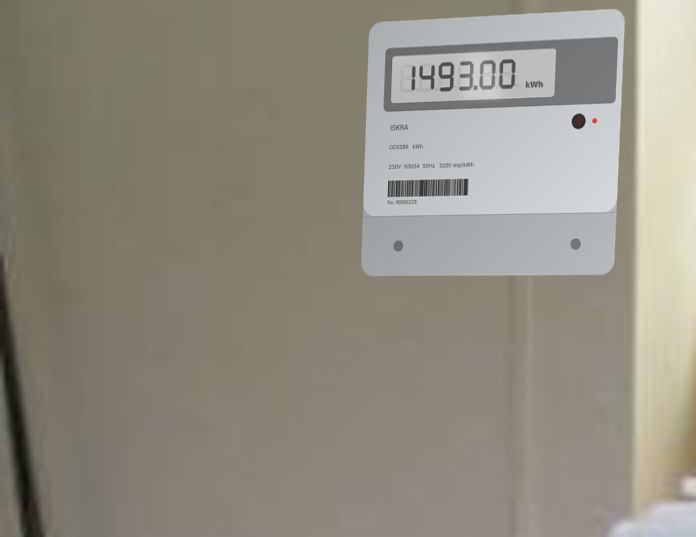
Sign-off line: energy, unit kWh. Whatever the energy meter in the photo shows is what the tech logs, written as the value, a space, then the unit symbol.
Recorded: 1493.00 kWh
